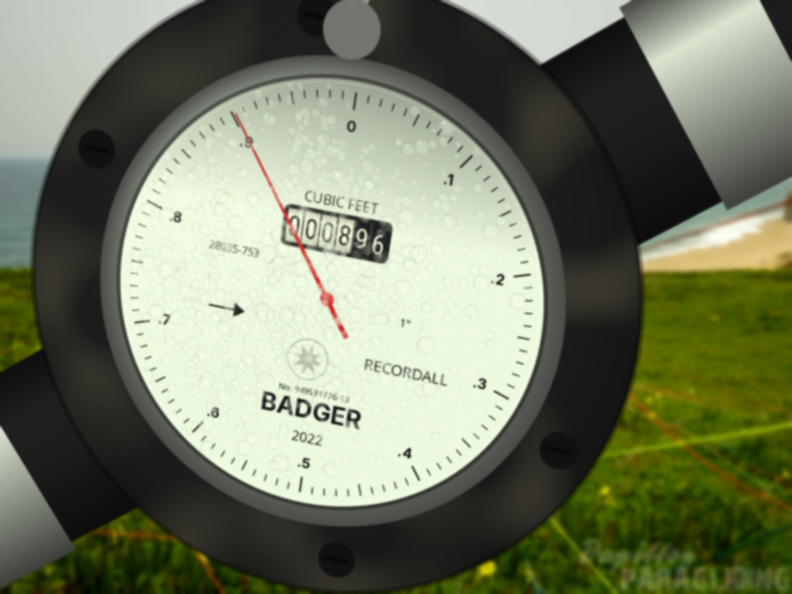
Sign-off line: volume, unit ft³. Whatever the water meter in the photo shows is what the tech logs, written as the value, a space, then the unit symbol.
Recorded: 895.90 ft³
